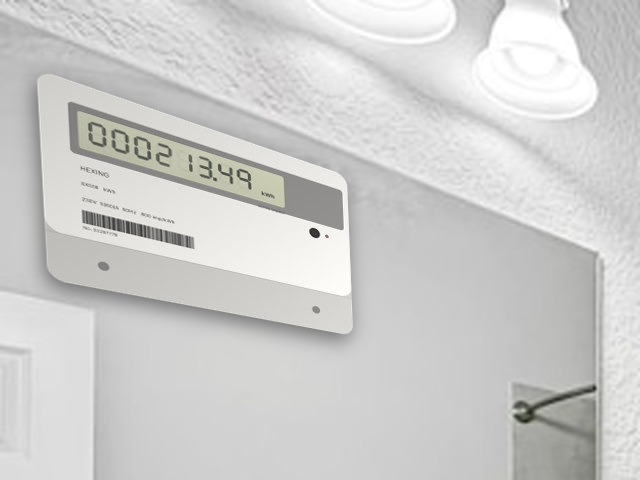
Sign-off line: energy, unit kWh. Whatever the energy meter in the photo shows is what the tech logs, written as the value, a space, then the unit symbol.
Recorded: 213.49 kWh
